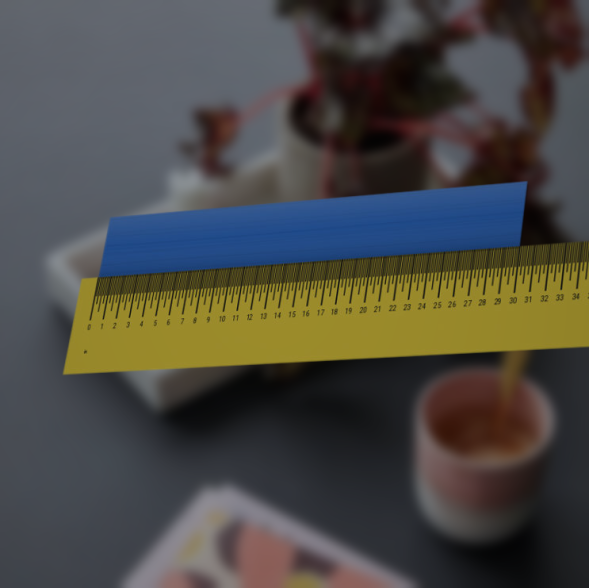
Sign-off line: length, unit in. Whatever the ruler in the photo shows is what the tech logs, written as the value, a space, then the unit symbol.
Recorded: 30 in
